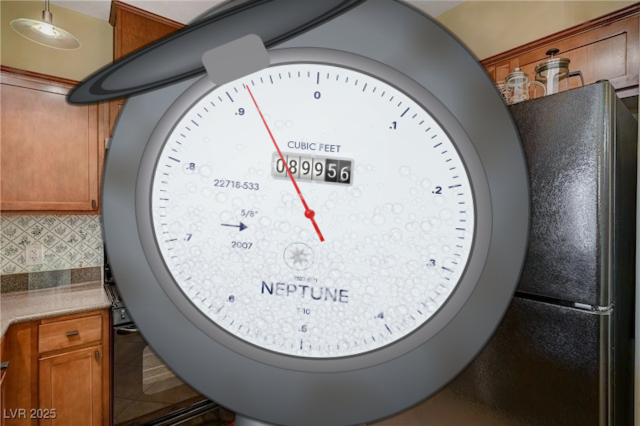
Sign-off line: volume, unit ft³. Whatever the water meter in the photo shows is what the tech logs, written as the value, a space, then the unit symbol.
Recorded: 89955.92 ft³
